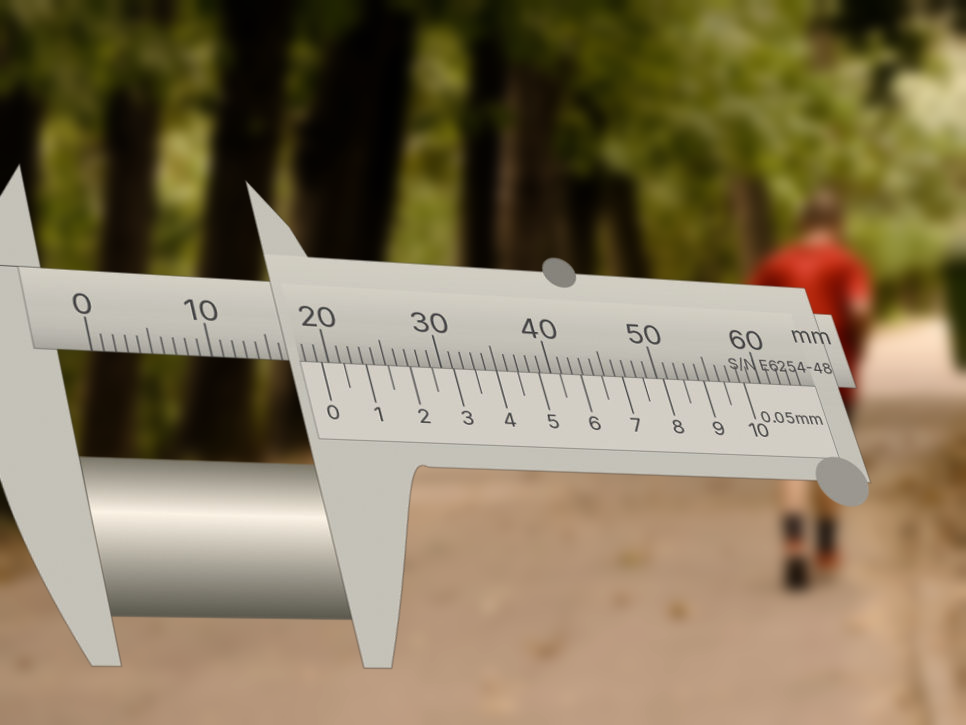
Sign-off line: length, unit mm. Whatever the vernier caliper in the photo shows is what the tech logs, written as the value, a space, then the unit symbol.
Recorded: 19.4 mm
